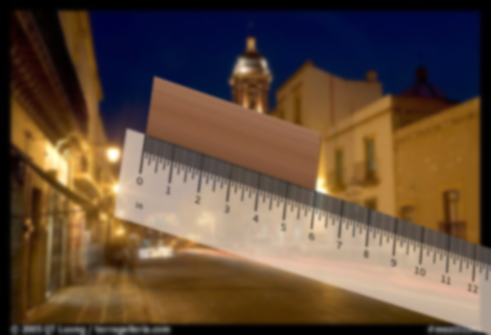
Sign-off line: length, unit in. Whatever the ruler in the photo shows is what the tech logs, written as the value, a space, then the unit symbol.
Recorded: 6 in
